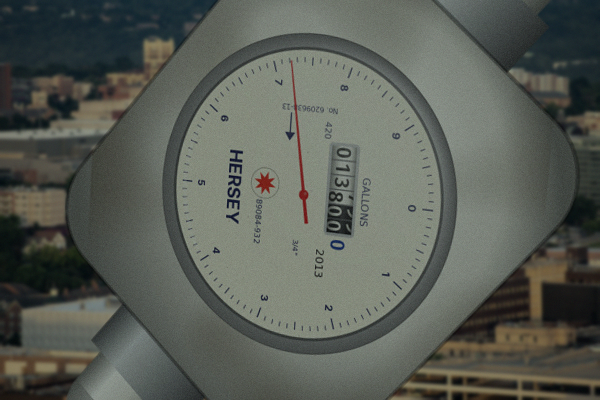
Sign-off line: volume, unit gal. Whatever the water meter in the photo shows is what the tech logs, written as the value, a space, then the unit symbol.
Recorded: 137997.2 gal
